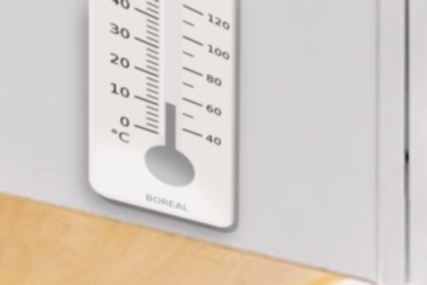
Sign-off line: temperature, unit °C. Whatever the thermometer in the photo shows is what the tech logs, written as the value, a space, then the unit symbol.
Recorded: 12 °C
